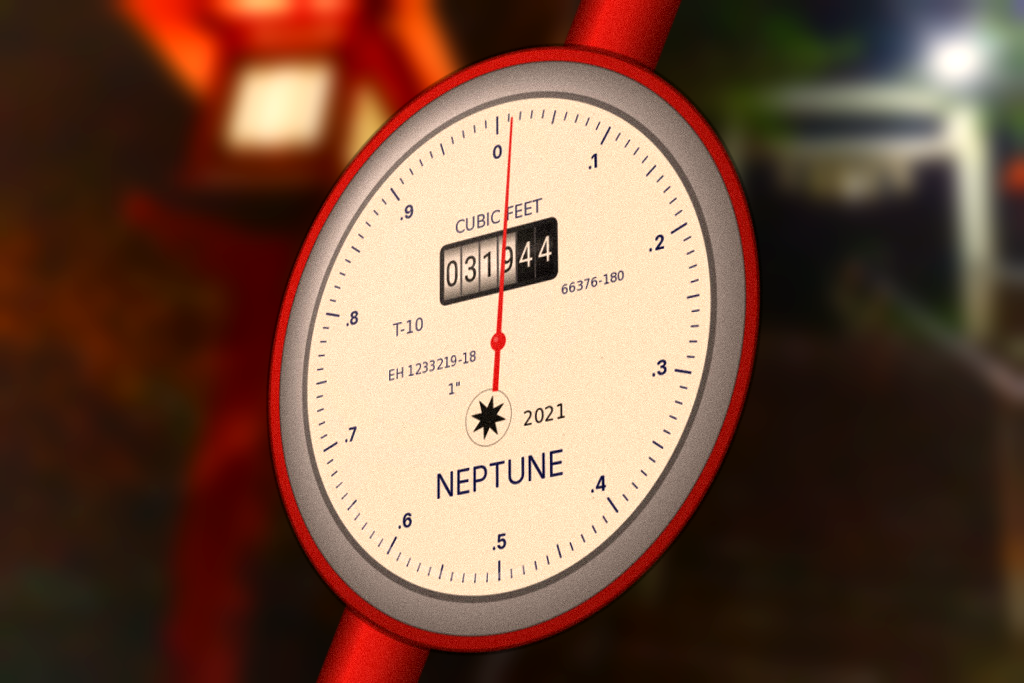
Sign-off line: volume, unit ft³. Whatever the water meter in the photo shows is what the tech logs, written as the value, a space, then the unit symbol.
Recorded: 31944.01 ft³
